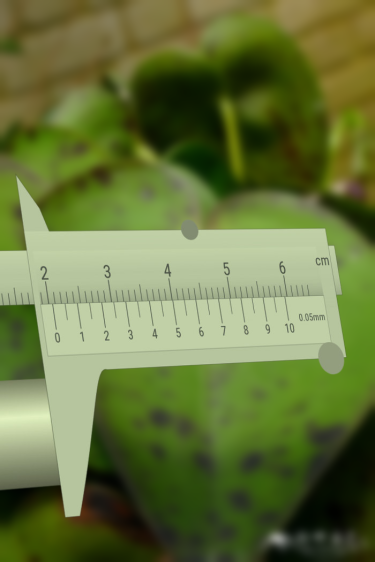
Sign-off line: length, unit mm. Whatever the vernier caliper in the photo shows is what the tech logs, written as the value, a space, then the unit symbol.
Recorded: 20.6 mm
